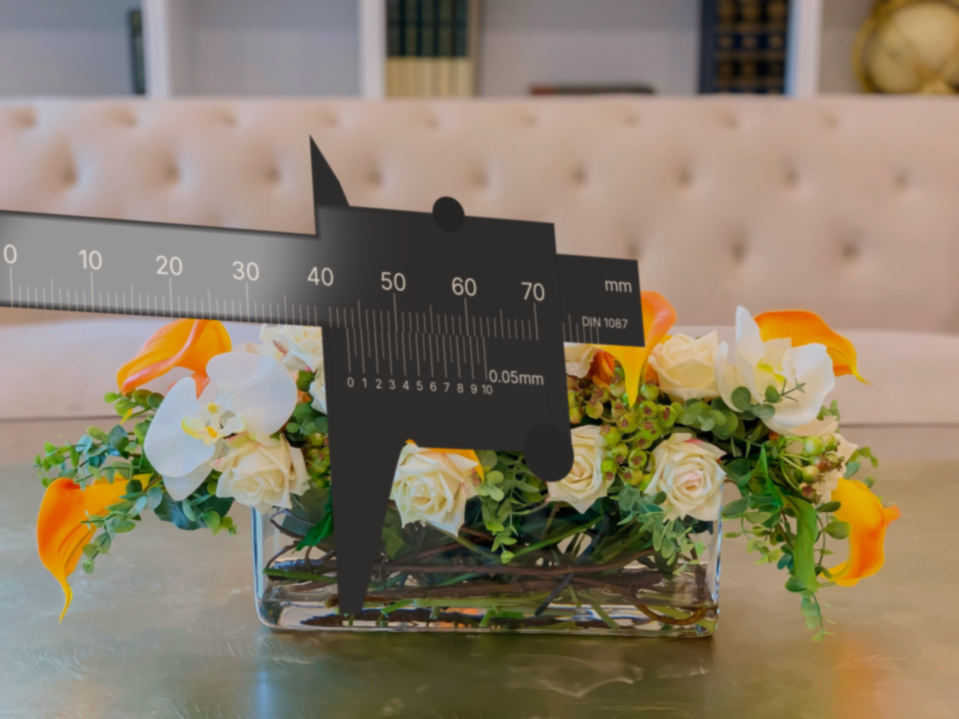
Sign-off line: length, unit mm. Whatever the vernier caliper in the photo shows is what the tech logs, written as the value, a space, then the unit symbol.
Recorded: 43.2 mm
